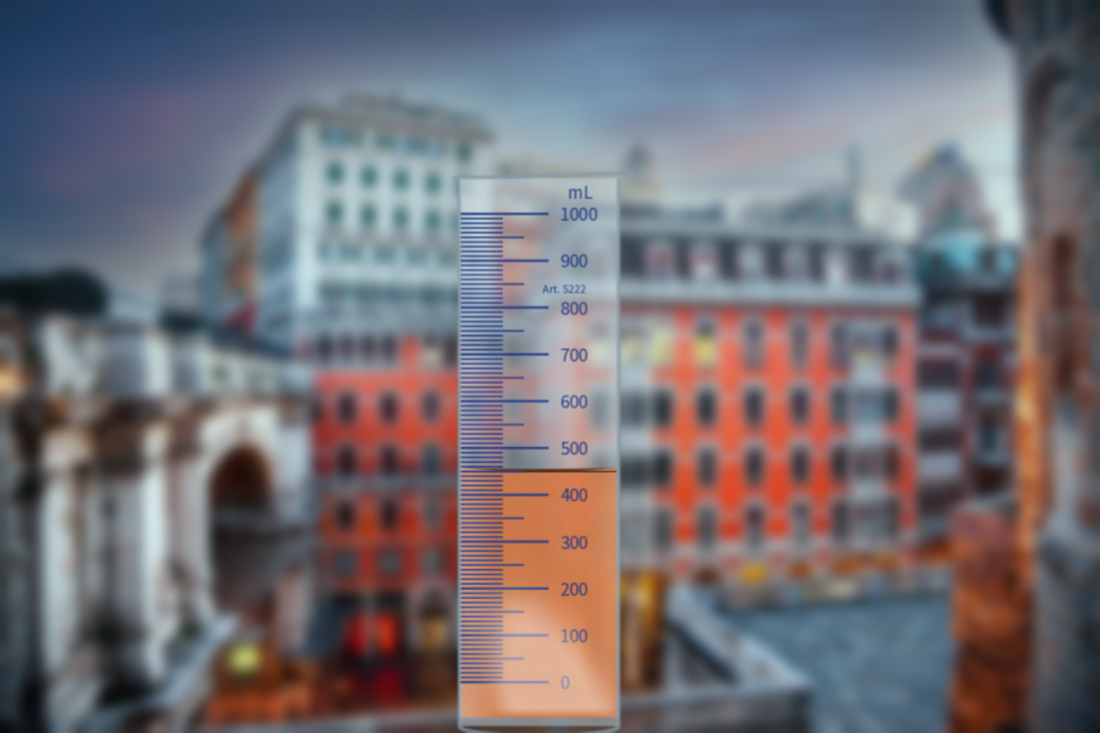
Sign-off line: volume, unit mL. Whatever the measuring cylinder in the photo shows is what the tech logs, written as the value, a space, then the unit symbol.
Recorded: 450 mL
